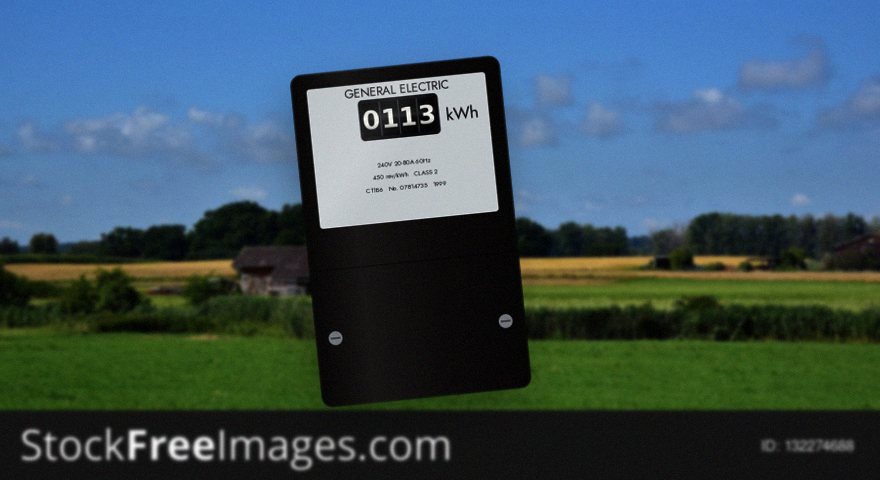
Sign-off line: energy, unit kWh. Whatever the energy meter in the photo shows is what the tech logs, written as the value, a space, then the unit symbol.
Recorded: 113 kWh
